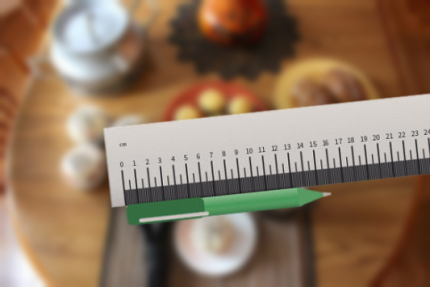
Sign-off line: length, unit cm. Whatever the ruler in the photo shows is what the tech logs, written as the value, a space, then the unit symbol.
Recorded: 16 cm
